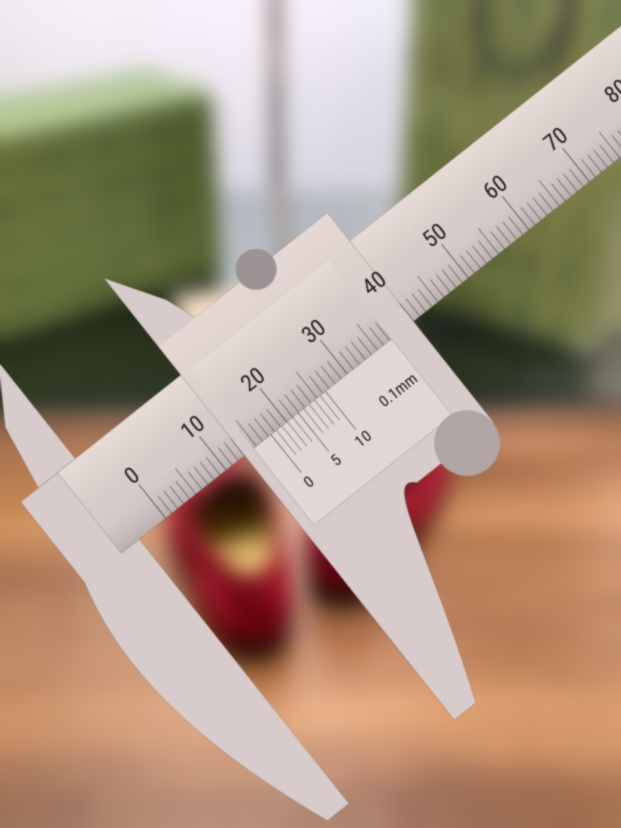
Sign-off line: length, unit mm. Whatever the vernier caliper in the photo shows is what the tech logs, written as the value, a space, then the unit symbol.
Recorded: 17.4 mm
